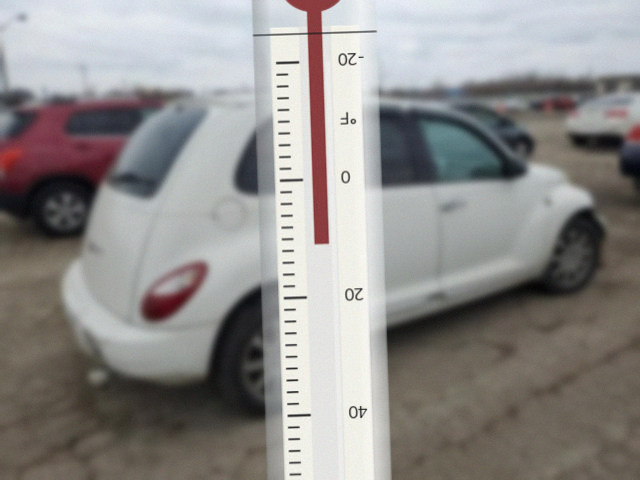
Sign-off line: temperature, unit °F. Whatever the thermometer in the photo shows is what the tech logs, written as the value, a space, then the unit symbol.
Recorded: 11 °F
